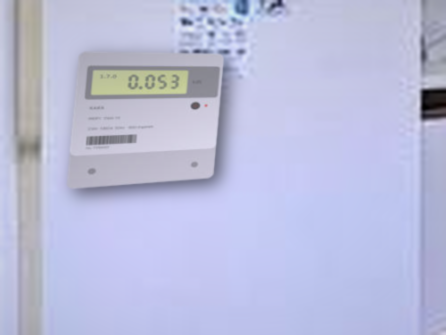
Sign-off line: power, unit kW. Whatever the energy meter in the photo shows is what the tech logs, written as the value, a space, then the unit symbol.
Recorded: 0.053 kW
